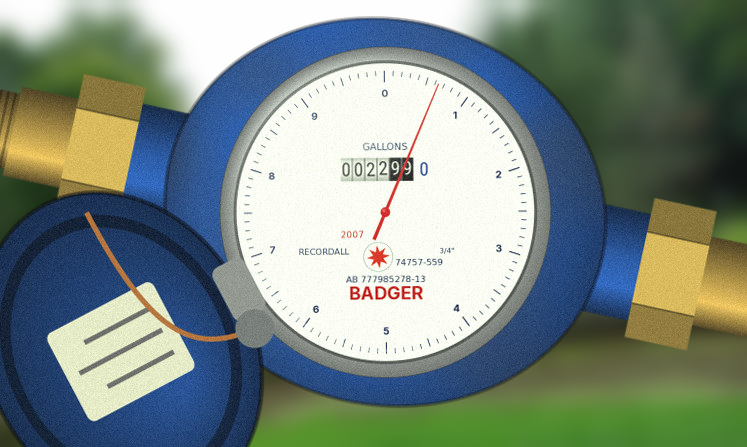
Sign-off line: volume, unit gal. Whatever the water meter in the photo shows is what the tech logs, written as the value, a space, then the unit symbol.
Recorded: 22990.6 gal
